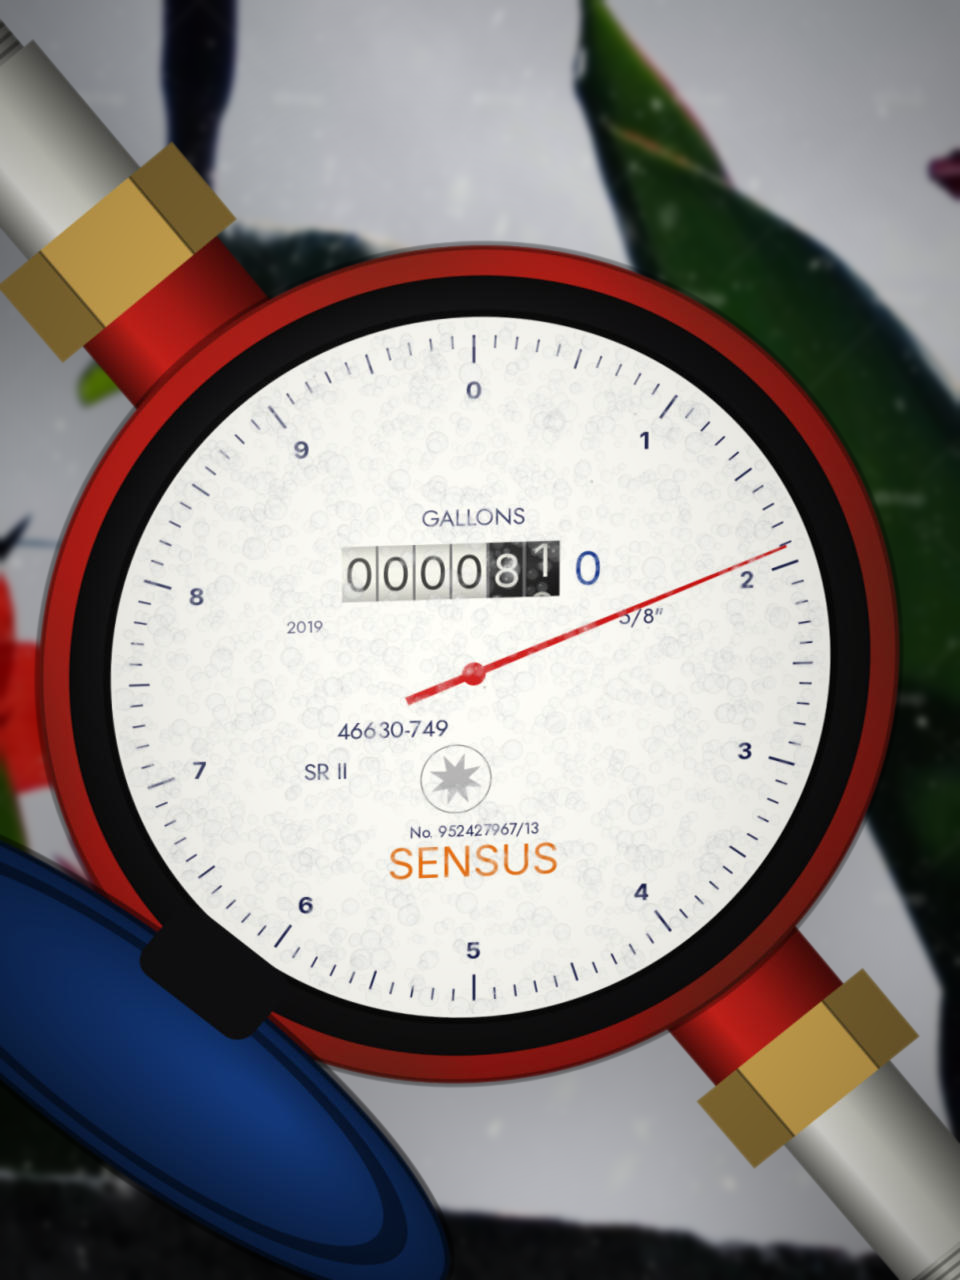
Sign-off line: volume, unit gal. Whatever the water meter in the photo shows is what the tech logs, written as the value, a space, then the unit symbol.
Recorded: 811.9 gal
